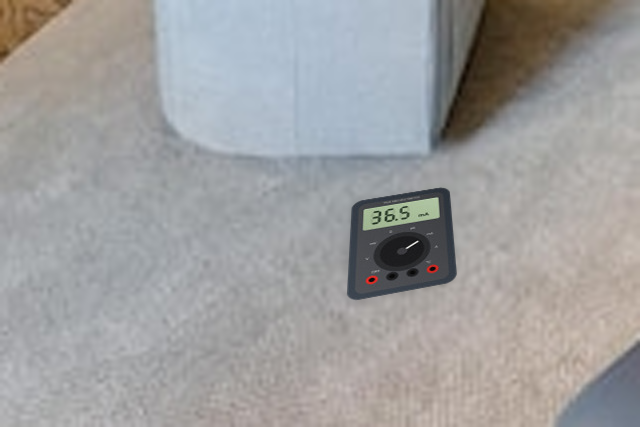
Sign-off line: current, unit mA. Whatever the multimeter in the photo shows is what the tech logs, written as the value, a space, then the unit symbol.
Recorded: 36.5 mA
